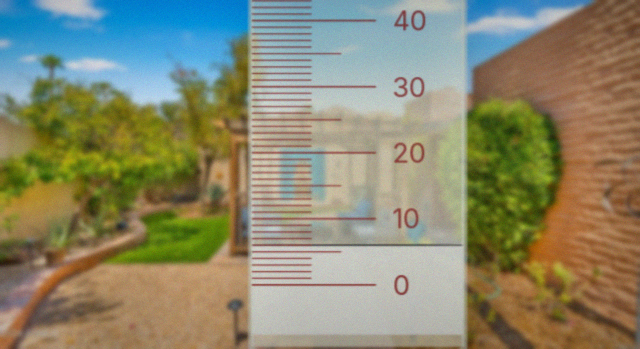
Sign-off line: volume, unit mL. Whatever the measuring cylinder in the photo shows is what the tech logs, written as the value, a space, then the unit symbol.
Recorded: 6 mL
